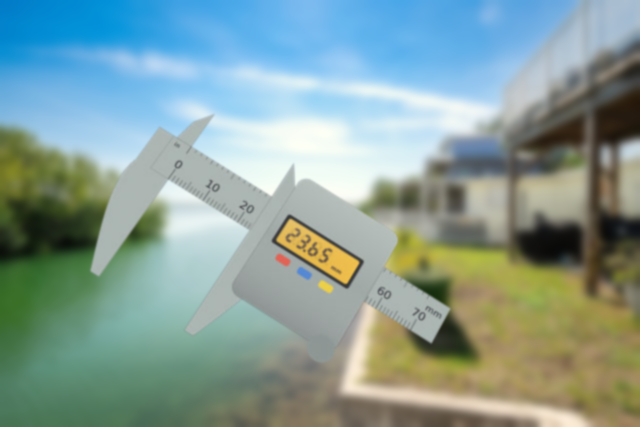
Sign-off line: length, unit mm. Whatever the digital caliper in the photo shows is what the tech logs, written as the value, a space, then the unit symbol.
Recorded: 23.65 mm
